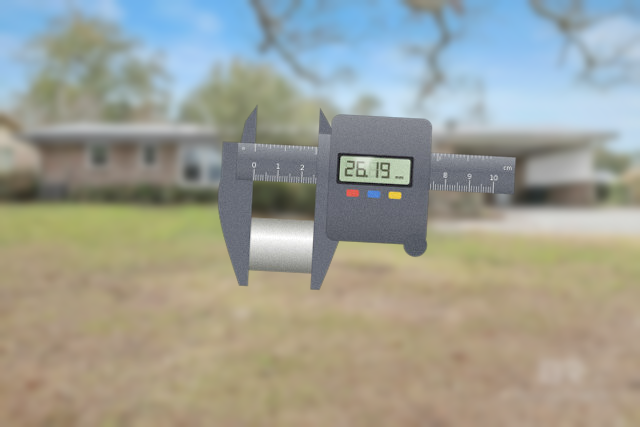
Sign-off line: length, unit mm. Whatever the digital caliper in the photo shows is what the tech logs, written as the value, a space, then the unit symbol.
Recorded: 26.19 mm
